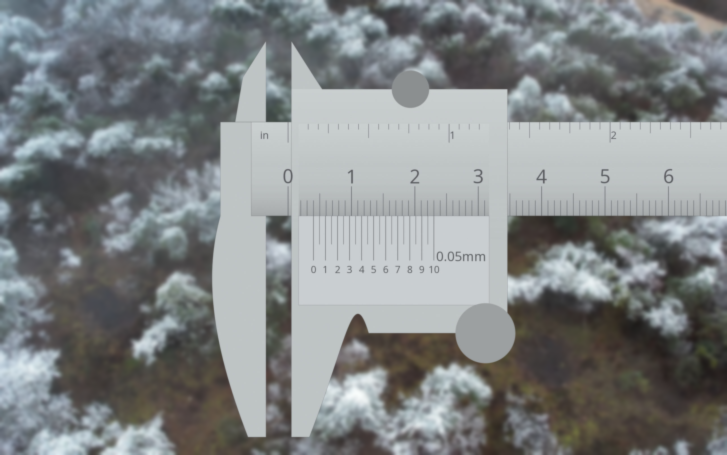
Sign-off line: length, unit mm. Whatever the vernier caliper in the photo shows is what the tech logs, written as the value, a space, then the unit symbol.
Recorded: 4.0 mm
